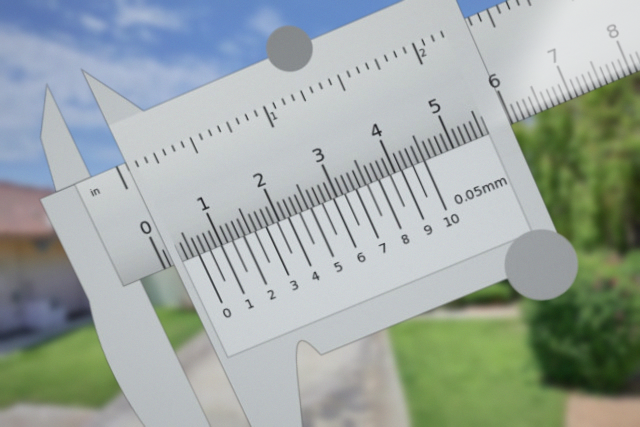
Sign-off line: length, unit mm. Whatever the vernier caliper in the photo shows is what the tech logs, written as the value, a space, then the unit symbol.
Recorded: 6.0 mm
